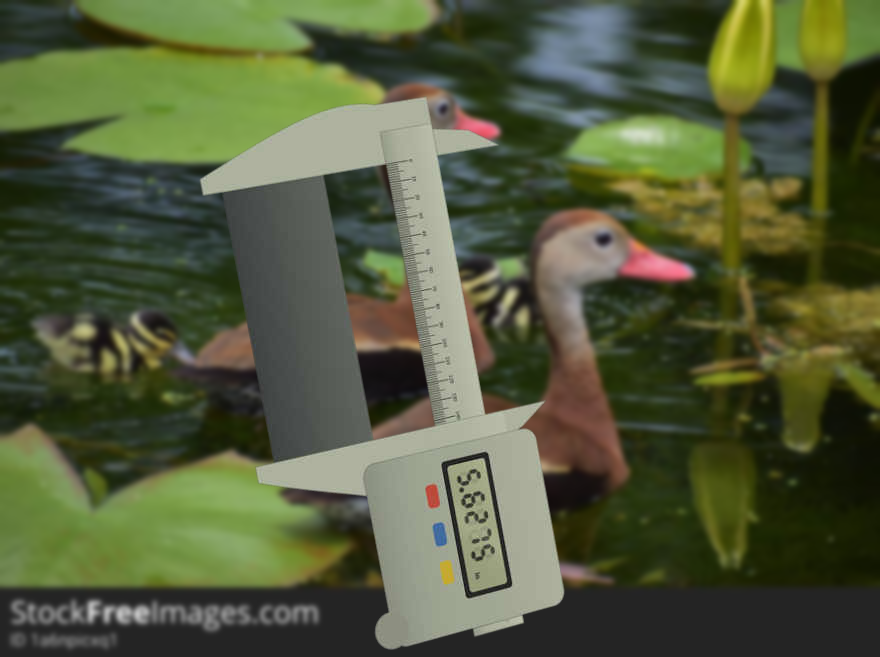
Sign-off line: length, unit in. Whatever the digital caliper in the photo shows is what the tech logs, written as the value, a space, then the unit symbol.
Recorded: 5.6275 in
